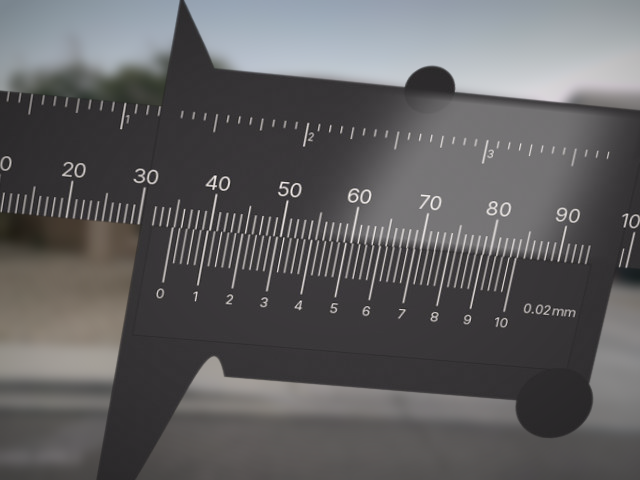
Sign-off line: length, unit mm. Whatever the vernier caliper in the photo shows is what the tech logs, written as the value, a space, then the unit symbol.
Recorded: 34.8 mm
